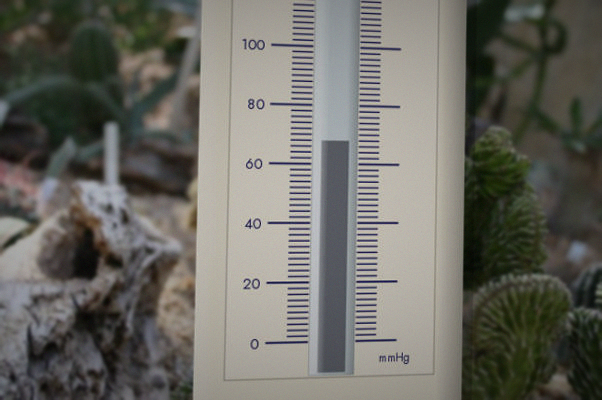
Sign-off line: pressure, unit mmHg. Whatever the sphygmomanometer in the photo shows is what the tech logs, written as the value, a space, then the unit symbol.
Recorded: 68 mmHg
